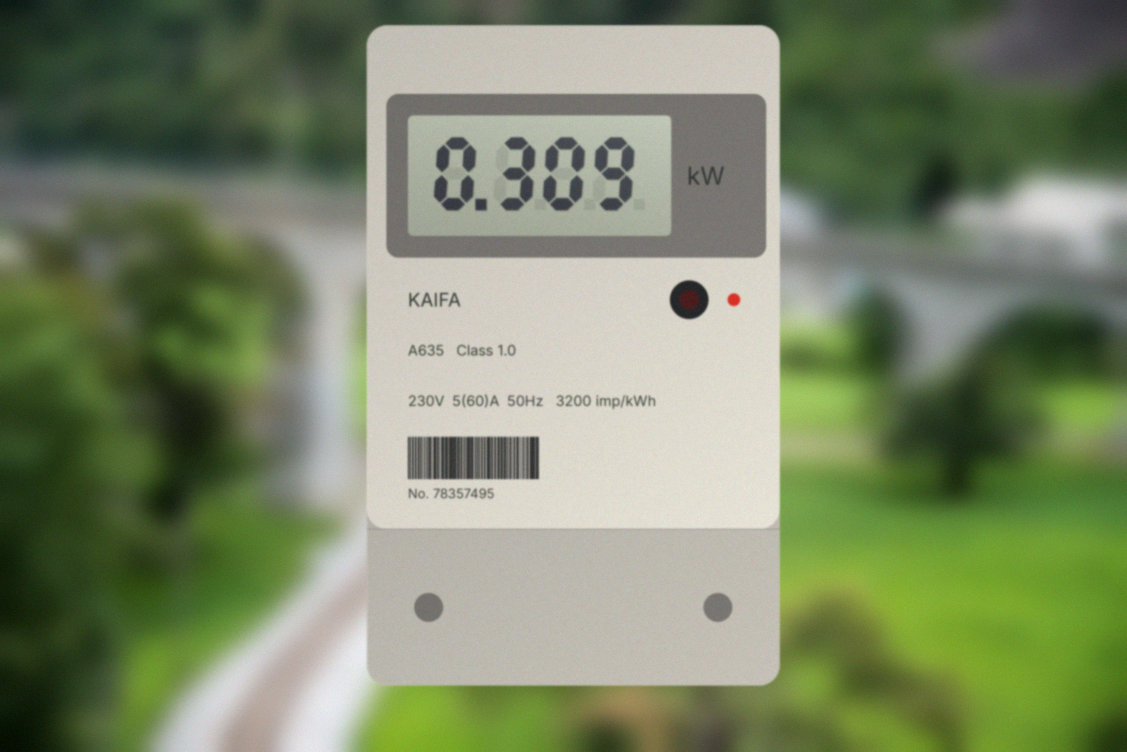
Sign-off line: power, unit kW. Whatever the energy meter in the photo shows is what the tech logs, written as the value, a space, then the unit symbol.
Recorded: 0.309 kW
